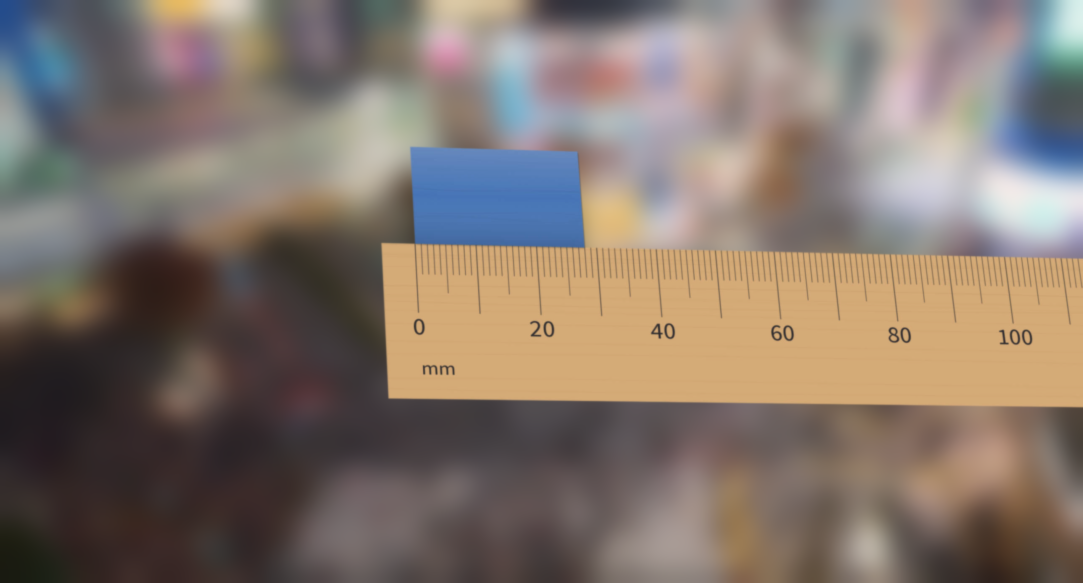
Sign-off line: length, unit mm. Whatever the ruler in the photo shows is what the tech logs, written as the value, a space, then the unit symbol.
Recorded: 28 mm
